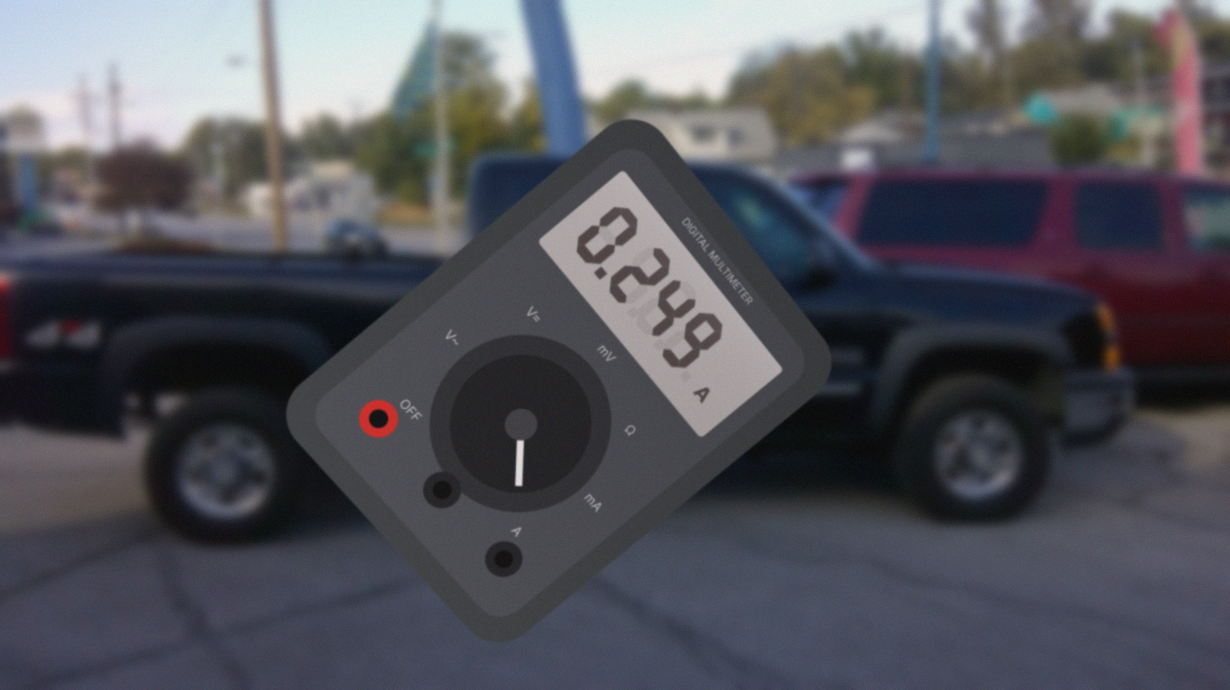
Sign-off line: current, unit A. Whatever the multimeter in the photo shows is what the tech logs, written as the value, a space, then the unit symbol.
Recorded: 0.249 A
